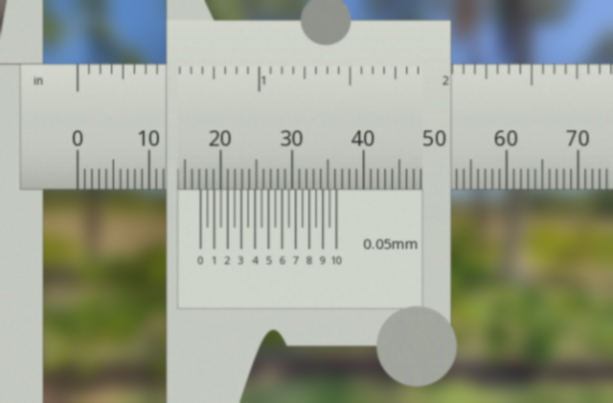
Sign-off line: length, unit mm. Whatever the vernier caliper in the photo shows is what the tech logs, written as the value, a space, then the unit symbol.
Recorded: 17.2 mm
